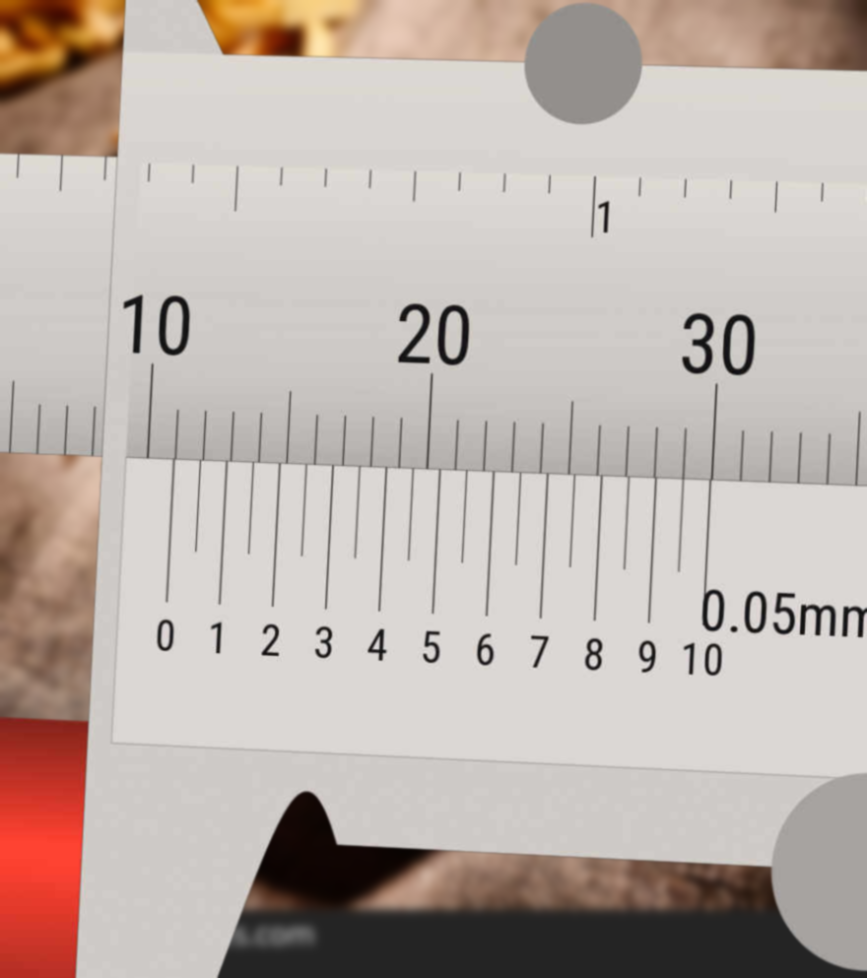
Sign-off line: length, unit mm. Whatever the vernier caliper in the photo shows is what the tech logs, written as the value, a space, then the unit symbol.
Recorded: 10.95 mm
